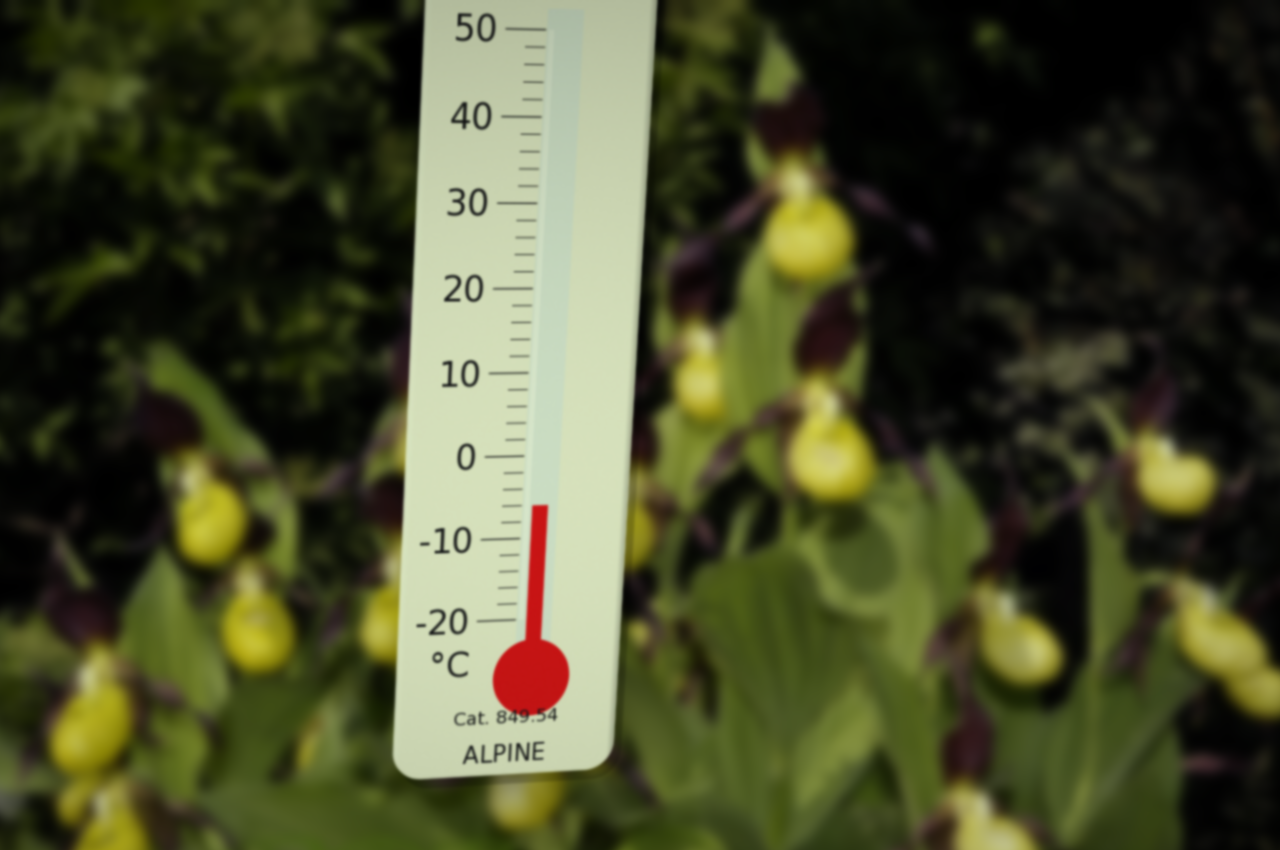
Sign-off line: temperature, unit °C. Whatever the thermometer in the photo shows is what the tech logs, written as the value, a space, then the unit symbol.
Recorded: -6 °C
